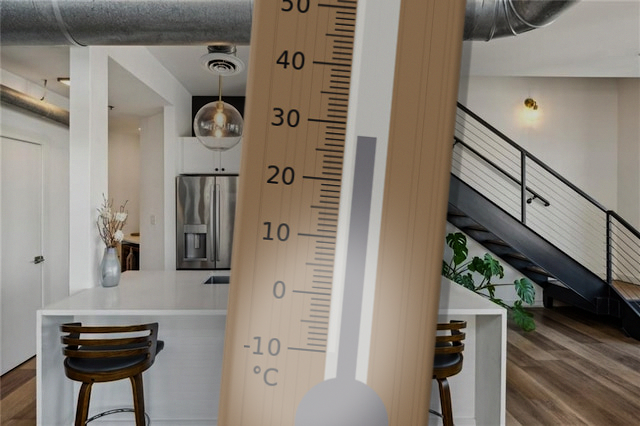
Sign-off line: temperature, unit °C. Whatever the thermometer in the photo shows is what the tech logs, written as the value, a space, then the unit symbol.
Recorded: 28 °C
